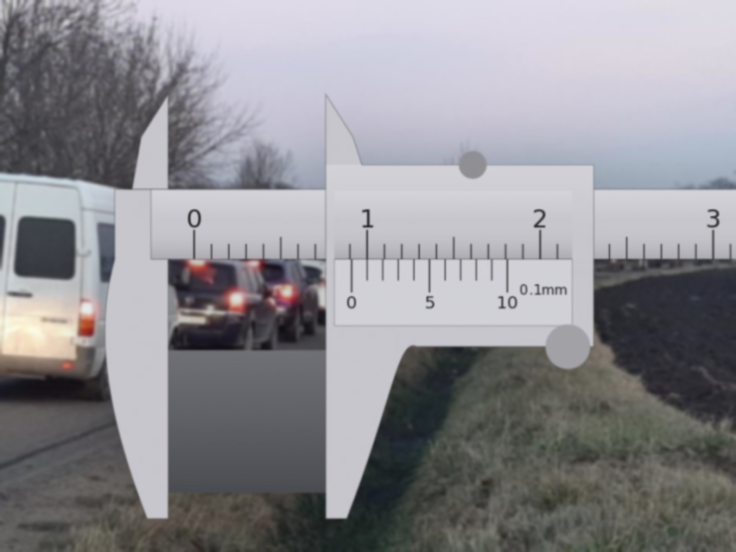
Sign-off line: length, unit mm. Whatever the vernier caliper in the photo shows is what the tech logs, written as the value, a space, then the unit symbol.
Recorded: 9.1 mm
